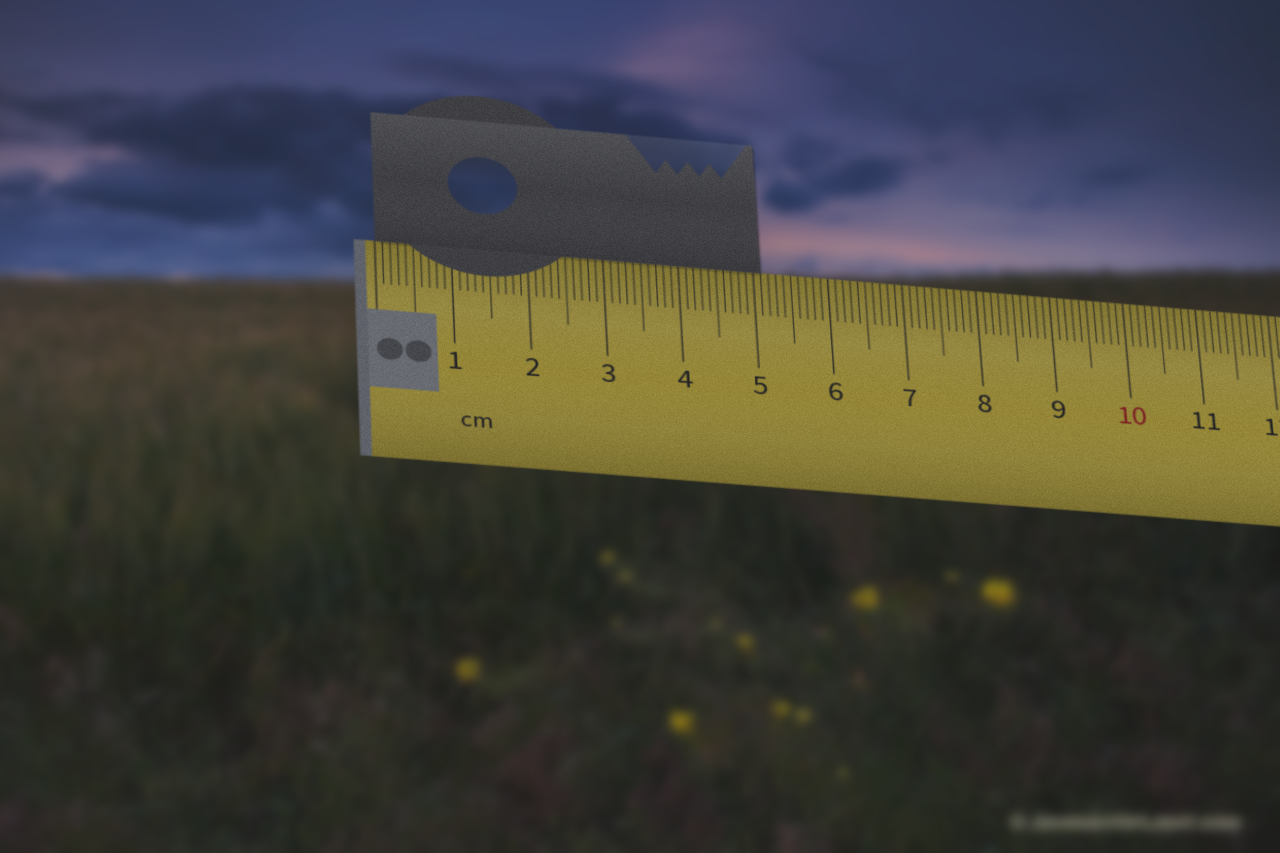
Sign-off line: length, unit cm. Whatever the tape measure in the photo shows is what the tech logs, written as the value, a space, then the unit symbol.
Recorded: 5.1 cm
